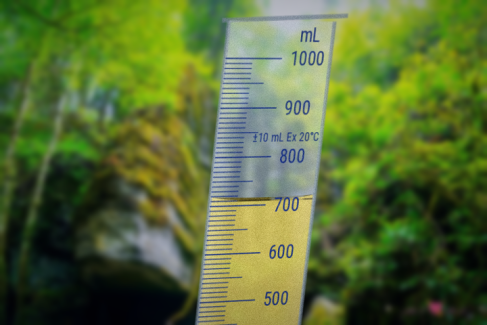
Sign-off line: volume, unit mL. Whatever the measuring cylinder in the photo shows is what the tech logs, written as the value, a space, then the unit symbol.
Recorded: 710 mL
